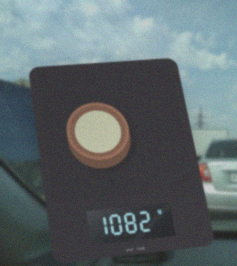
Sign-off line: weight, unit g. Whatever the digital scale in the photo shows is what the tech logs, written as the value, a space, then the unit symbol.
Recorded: 1082 g
